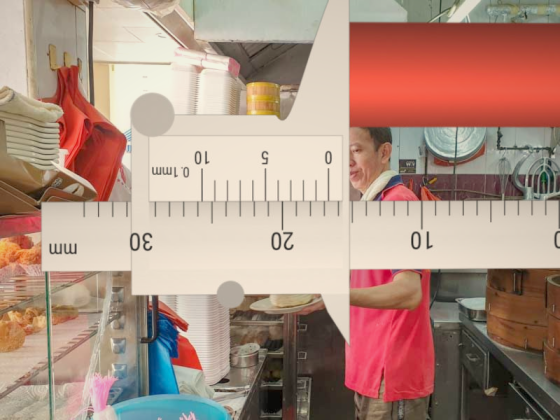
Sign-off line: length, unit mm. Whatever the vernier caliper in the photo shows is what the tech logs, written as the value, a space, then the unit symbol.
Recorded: 16.7 mm
